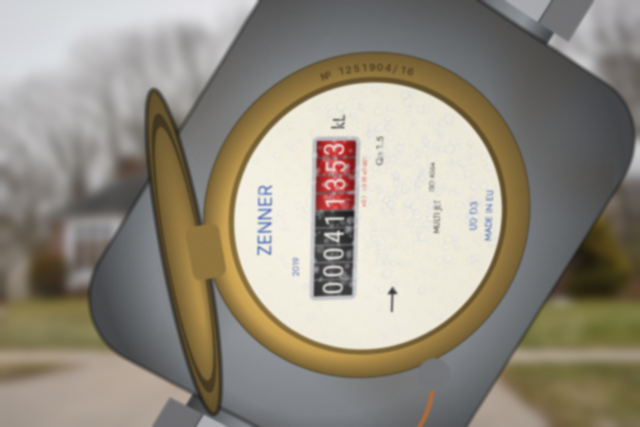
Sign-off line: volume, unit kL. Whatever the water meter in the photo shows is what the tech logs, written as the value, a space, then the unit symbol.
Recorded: 41.1353 kL
